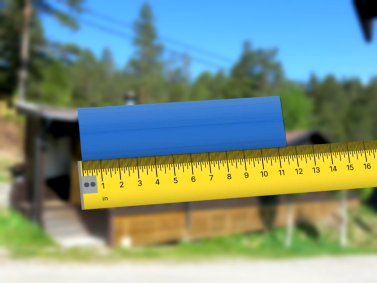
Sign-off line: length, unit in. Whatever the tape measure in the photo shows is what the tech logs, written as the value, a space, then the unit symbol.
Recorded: 11.5 in
